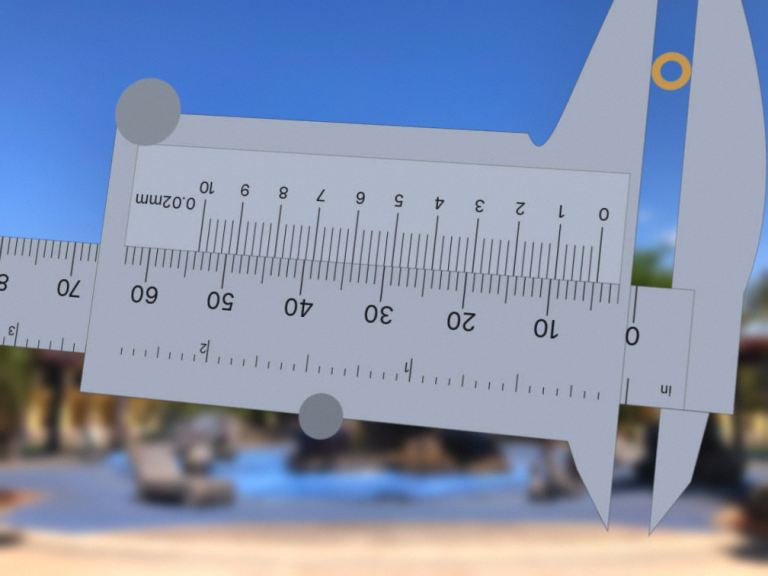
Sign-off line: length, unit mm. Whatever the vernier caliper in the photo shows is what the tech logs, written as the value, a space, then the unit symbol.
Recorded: 4.6 mm
